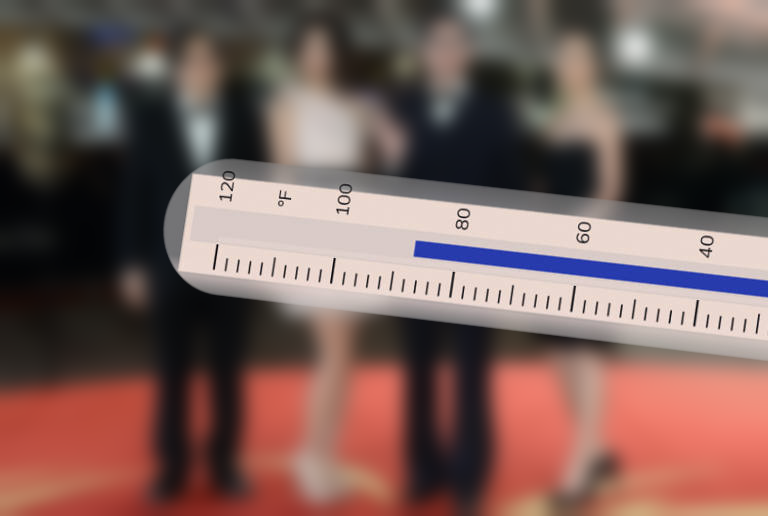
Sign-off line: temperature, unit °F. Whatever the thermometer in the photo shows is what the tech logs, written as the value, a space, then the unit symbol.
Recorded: 87 °F
